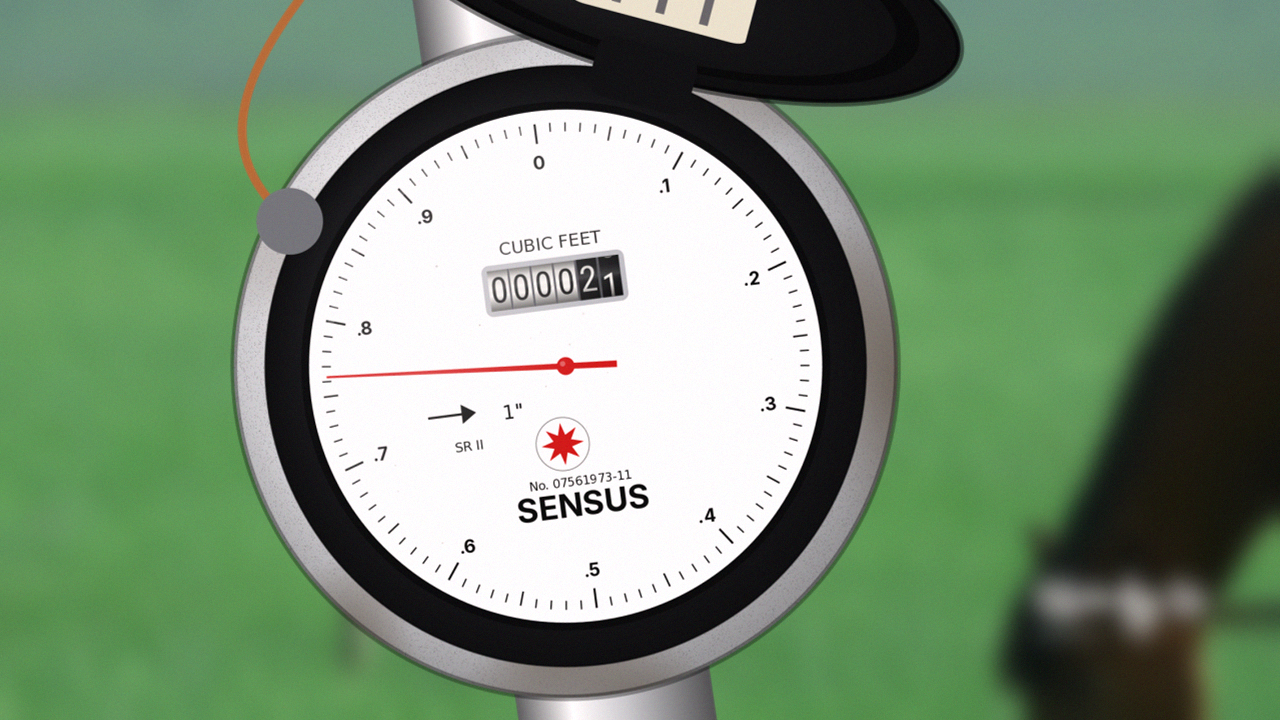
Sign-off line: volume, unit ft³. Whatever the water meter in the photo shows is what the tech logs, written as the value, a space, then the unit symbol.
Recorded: 20.76 ft³
